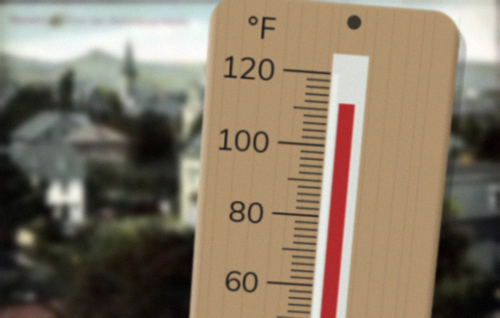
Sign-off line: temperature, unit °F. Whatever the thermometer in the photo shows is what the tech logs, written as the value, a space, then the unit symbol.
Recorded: 112 °F
